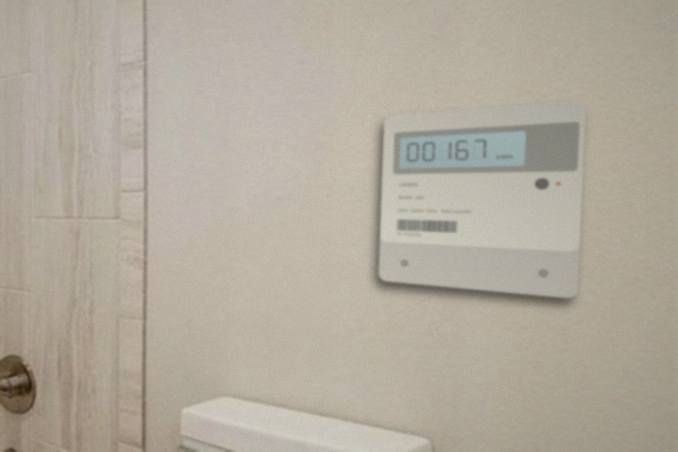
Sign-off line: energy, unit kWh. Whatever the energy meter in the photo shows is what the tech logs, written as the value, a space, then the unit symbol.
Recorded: 167 kWh
